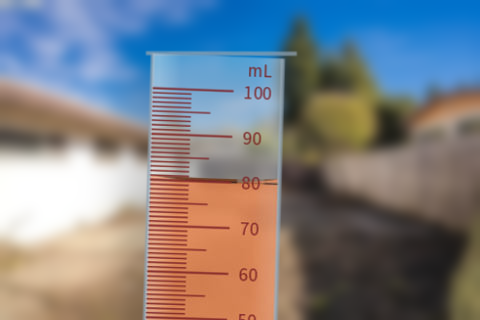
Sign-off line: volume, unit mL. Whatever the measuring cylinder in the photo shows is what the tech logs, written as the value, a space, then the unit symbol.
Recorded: 80 mL
